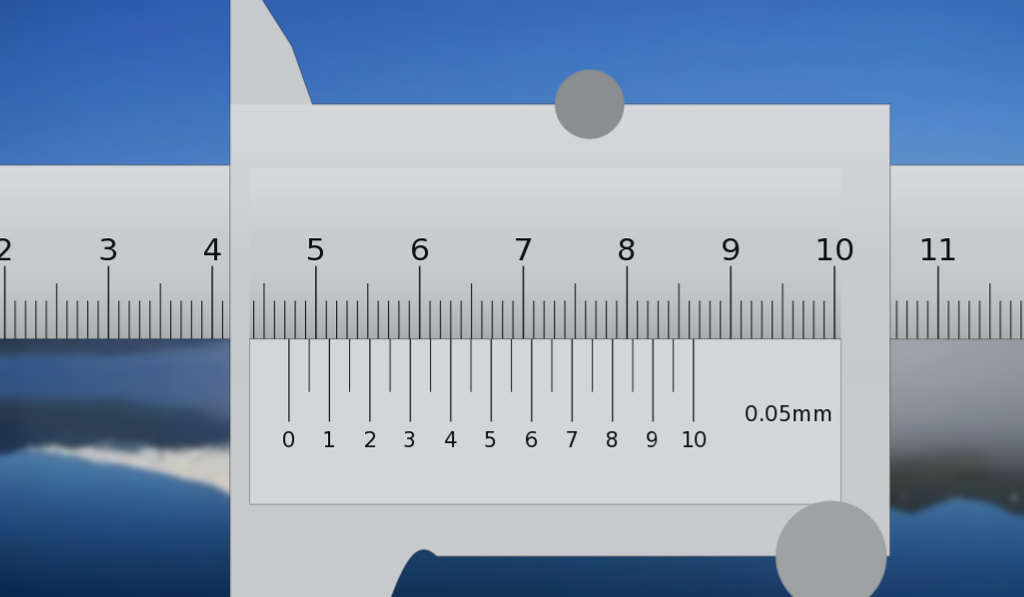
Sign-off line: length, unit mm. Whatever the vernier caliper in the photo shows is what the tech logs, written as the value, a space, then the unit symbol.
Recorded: 47.4 mm
